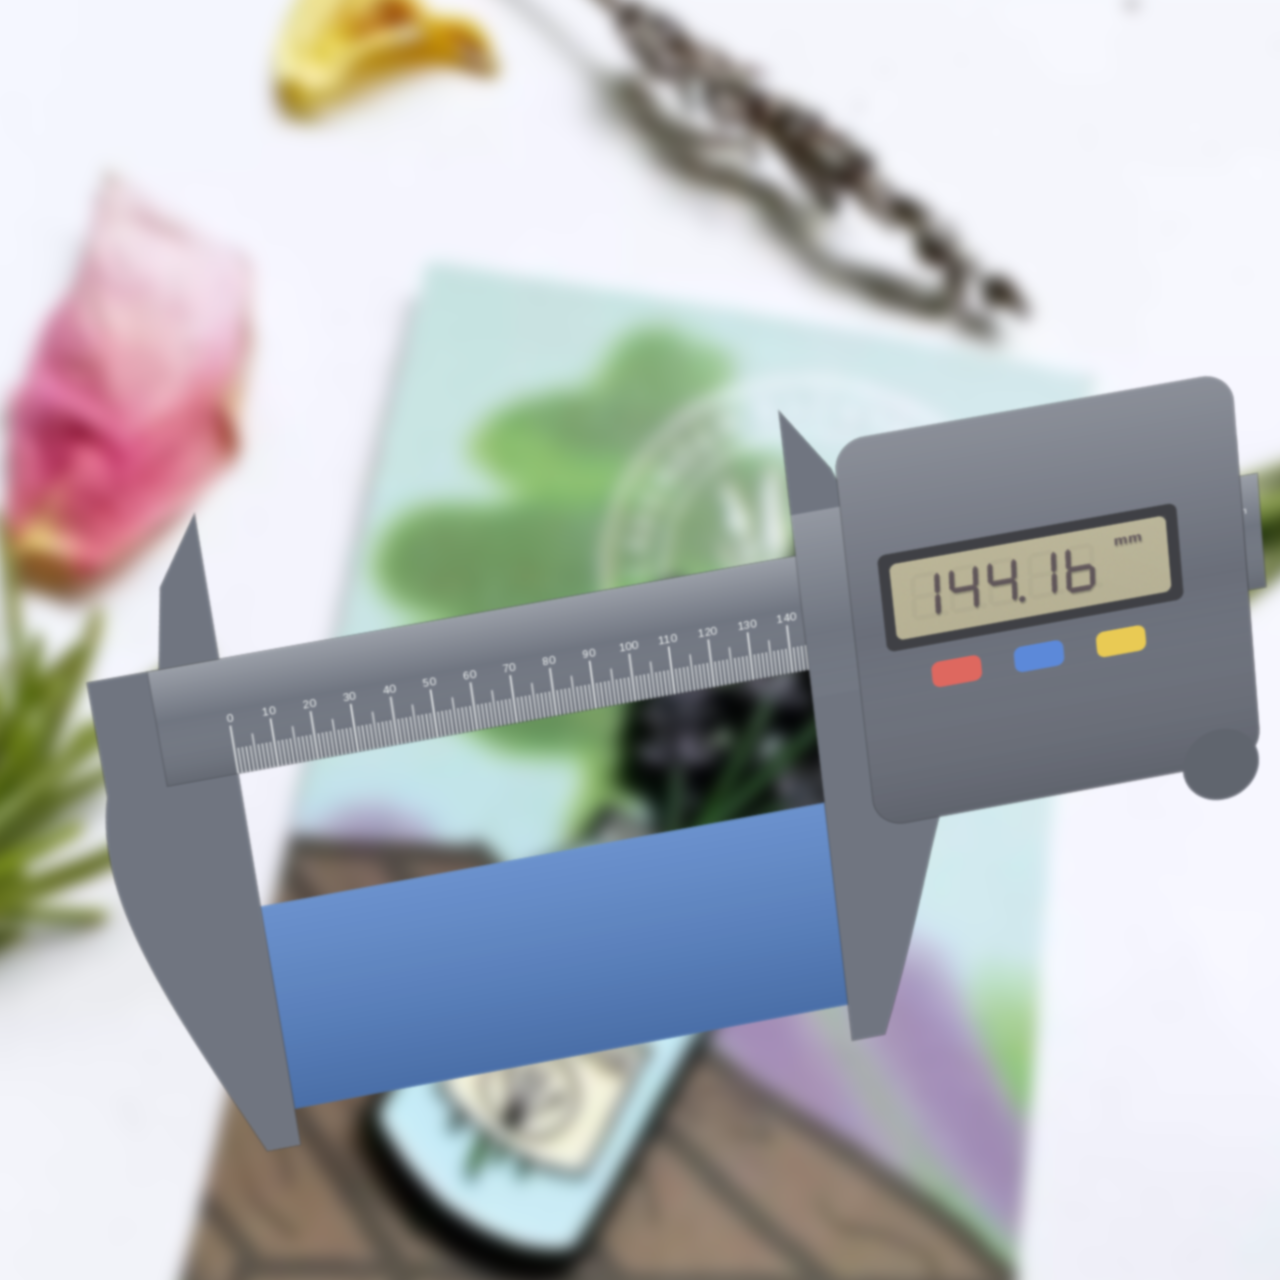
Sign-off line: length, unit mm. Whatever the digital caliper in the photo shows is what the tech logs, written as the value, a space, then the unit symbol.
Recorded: 144.16 mm
